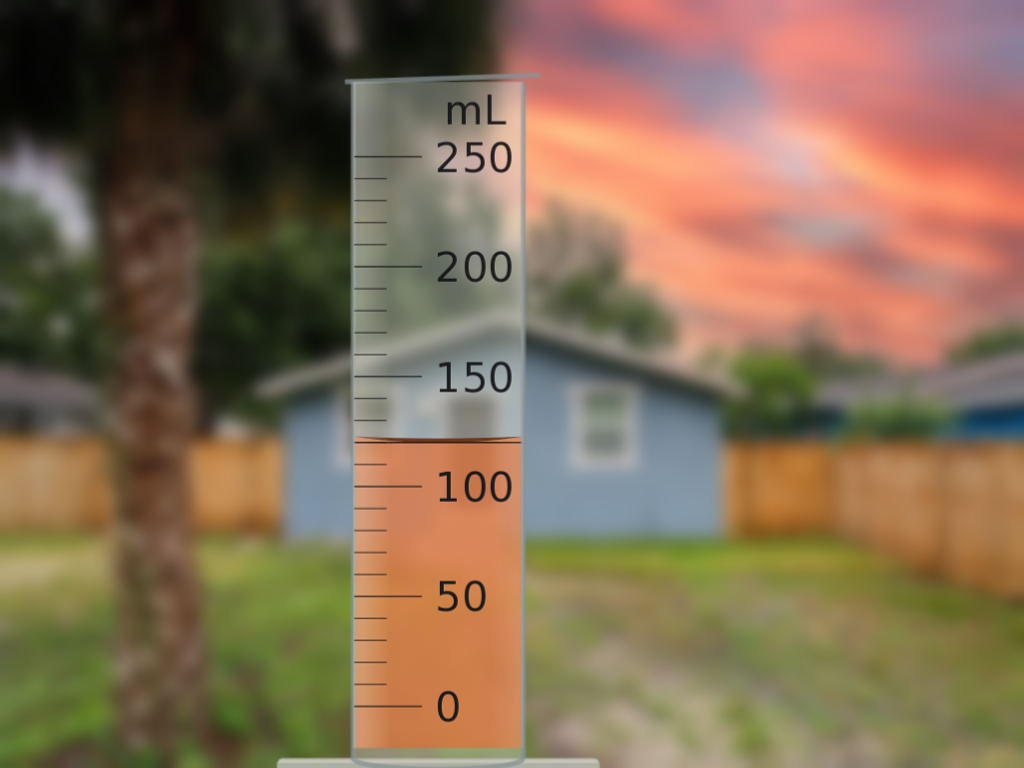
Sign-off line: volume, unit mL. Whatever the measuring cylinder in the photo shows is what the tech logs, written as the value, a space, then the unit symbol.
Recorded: 120 mL
